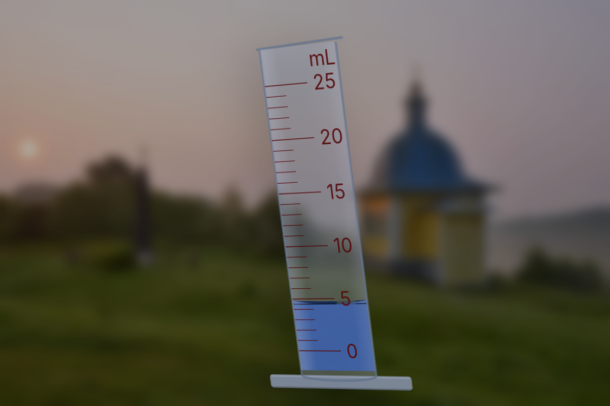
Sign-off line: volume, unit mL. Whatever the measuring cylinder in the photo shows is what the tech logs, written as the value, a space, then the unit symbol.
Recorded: 4.5 mL
